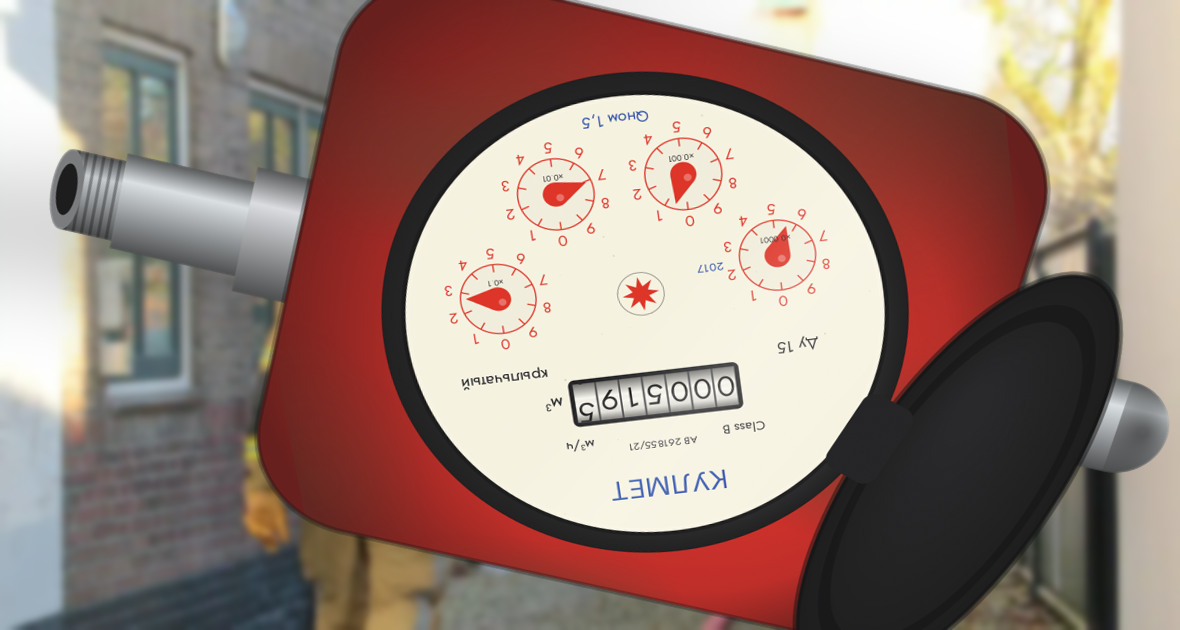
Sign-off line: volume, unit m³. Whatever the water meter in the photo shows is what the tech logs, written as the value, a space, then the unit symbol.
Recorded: 5195.2705 m³
